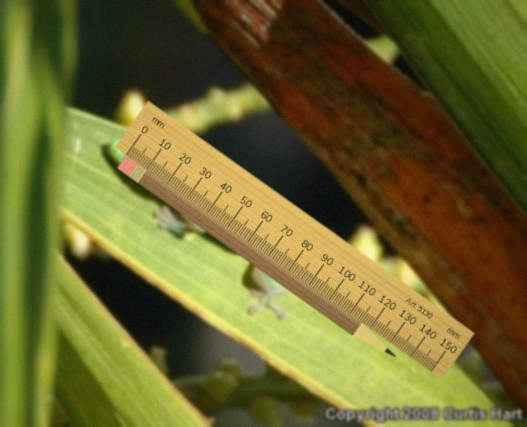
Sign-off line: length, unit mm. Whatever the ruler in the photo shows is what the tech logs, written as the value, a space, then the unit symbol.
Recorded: 135 mm
